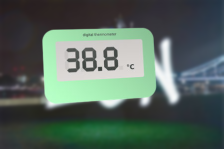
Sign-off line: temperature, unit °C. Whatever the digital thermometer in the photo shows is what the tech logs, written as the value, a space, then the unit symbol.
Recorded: 38.8 °C
